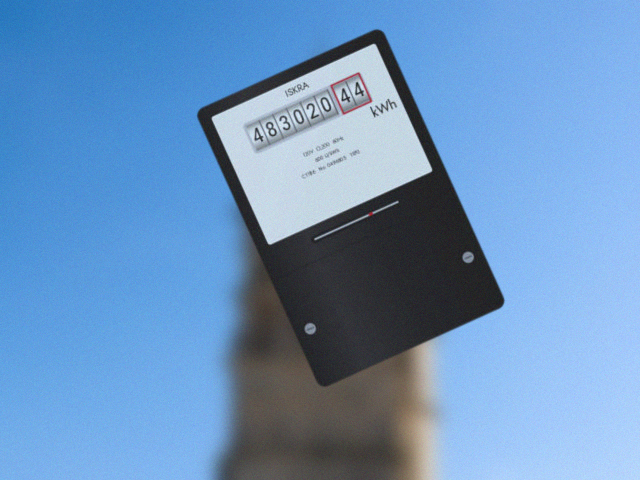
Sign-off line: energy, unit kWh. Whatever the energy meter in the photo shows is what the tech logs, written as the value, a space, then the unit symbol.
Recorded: 483020.44 kWh
